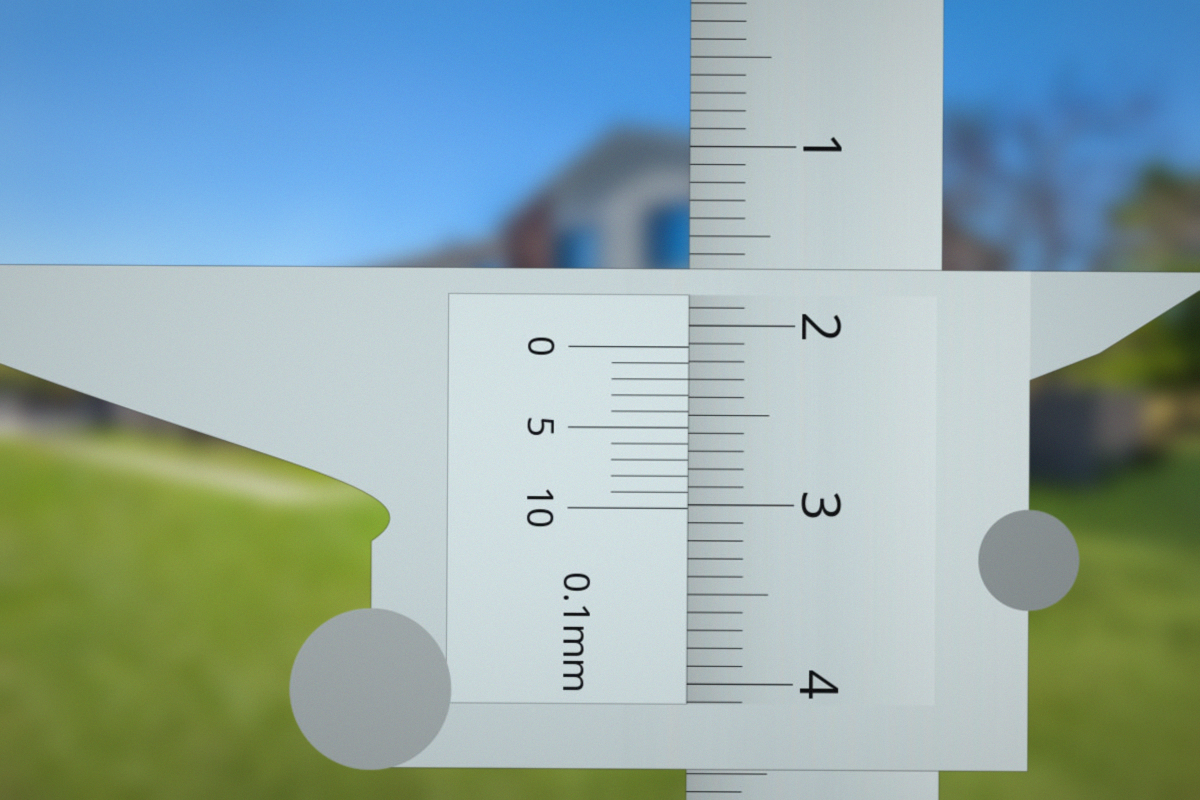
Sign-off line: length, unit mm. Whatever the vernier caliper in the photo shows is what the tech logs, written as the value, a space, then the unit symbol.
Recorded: 21.2 mm
